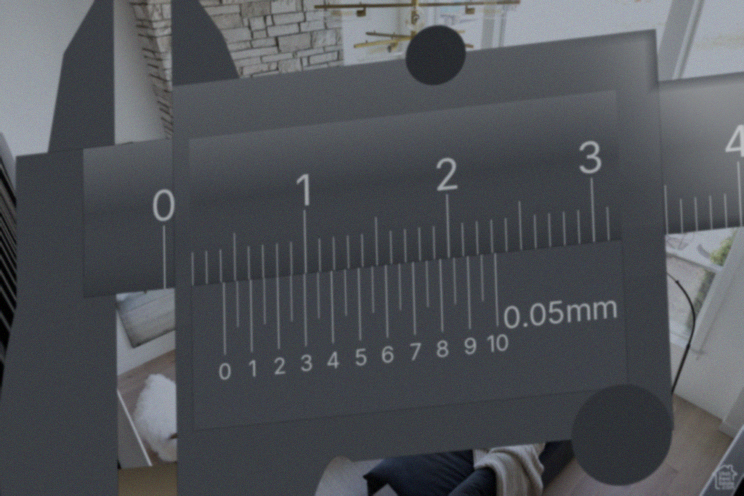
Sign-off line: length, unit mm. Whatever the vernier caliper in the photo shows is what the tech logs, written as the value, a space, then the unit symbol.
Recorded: 4.2 mm
